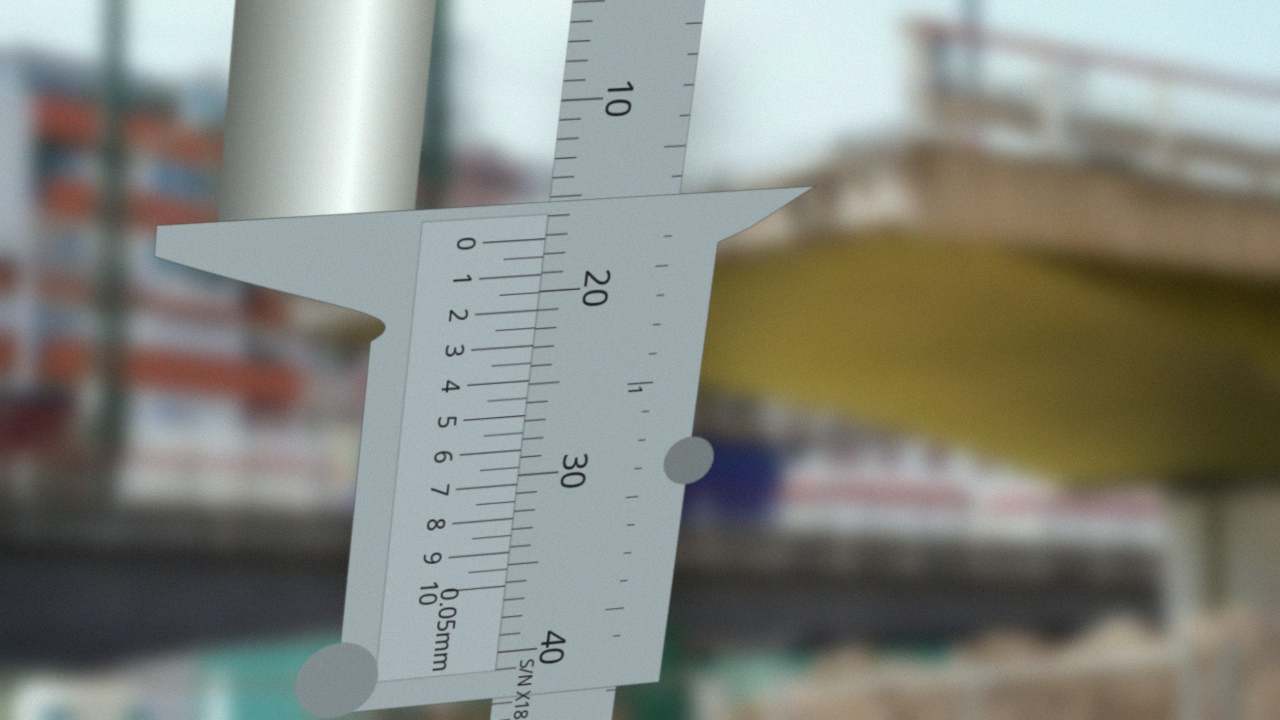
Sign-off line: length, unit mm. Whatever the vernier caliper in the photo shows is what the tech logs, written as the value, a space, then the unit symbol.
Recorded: 17.2 mm
